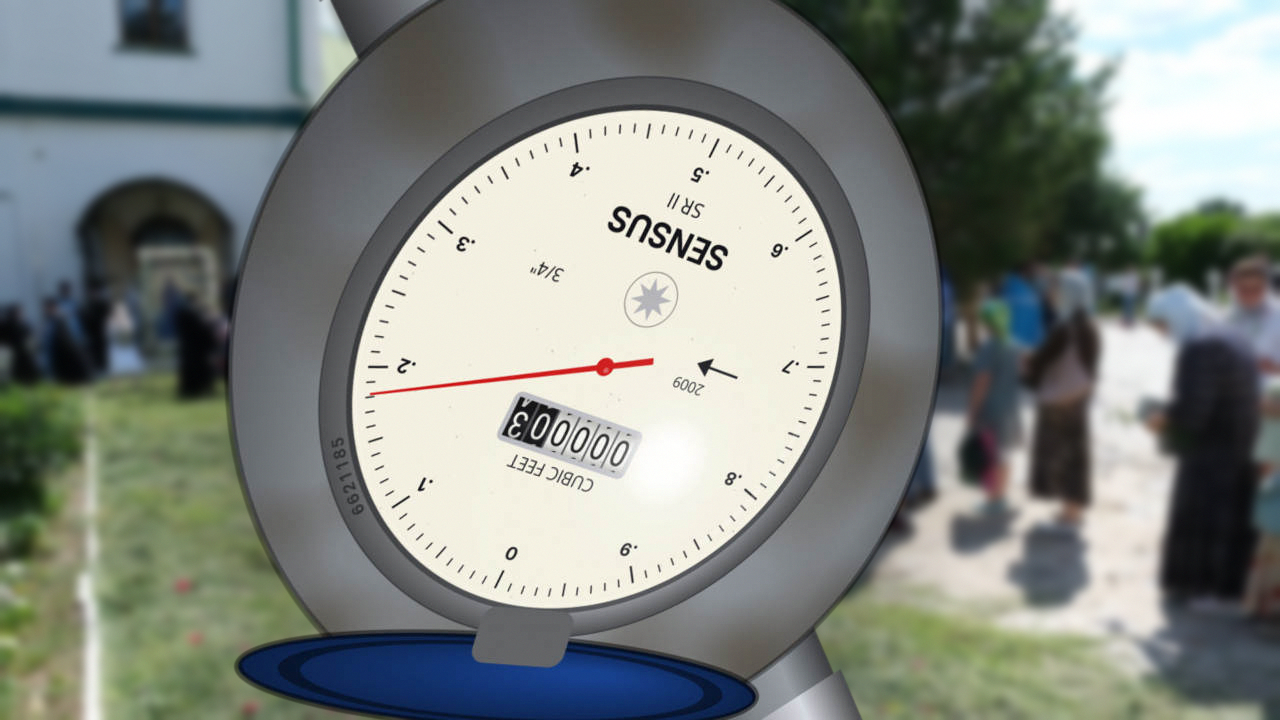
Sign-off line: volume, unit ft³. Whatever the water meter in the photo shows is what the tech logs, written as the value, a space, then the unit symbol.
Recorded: 3.18 ft³
